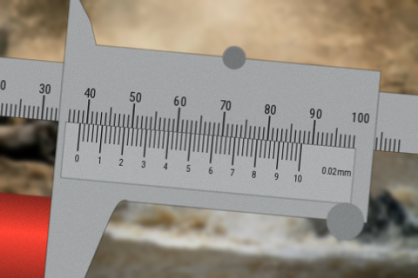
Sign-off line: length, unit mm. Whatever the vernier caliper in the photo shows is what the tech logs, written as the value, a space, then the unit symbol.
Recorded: 38.5 mm
